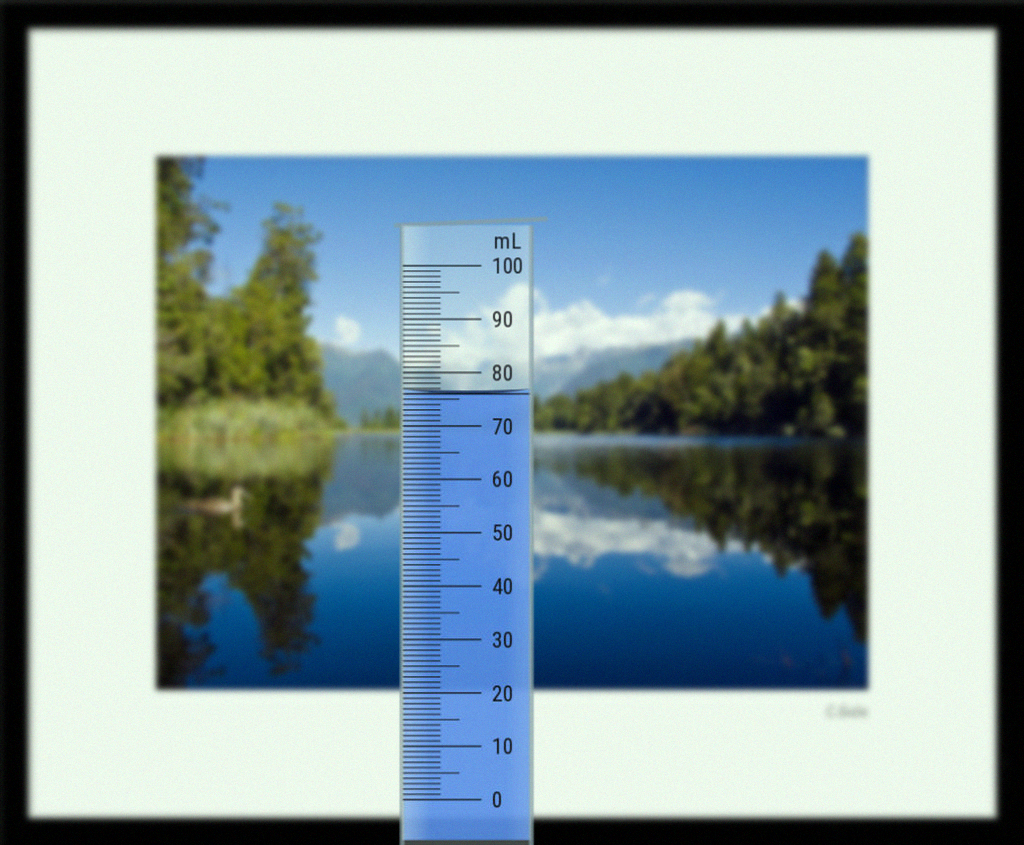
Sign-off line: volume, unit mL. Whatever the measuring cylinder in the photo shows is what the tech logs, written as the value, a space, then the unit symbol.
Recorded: 76 mL
